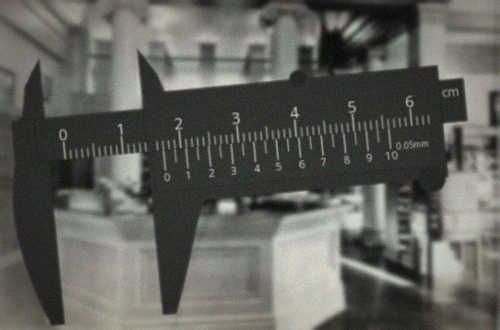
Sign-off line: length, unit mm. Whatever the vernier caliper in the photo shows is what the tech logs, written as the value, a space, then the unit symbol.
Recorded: 17.0 mm
